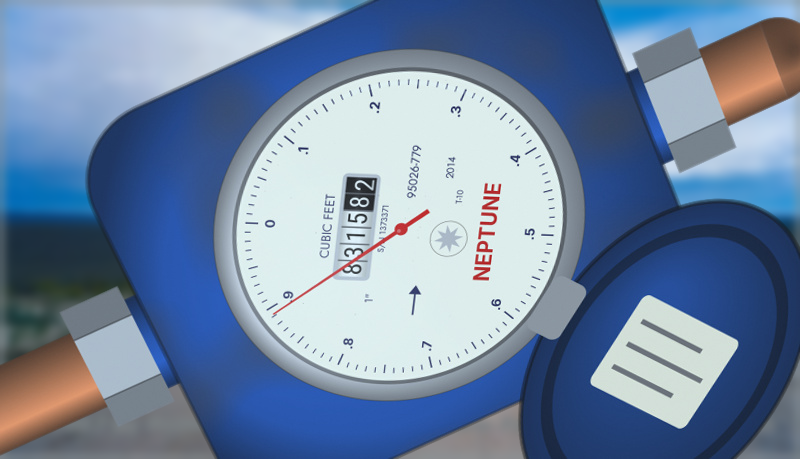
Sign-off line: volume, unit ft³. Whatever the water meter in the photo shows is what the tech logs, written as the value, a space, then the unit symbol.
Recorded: 831581.89 ft³
